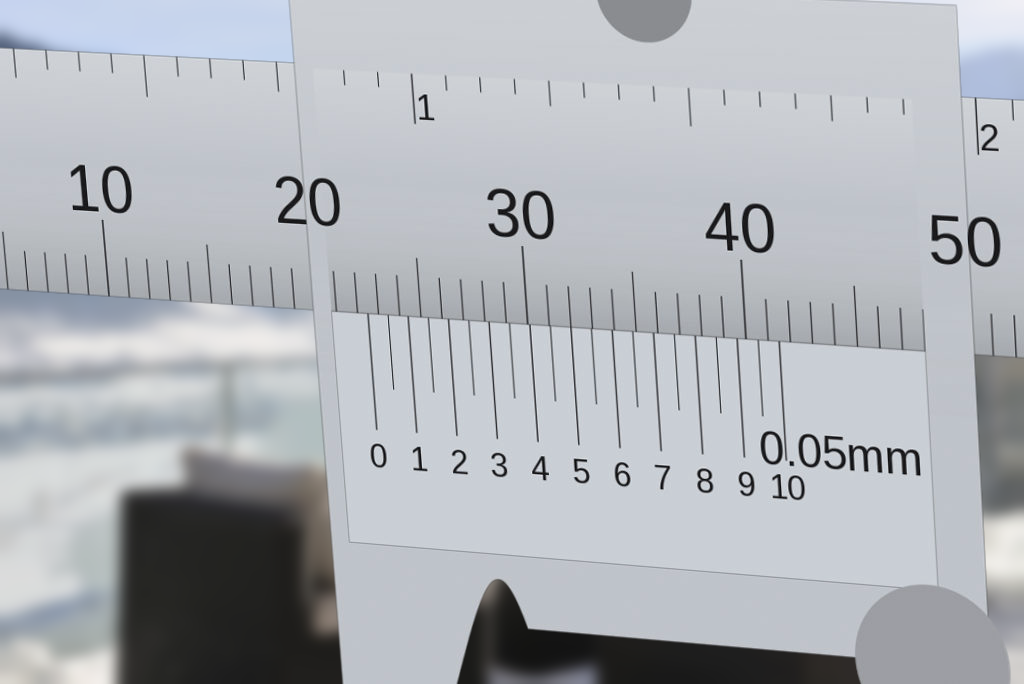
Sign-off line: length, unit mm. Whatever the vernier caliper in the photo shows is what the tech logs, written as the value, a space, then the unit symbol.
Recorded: 22.5 mm
